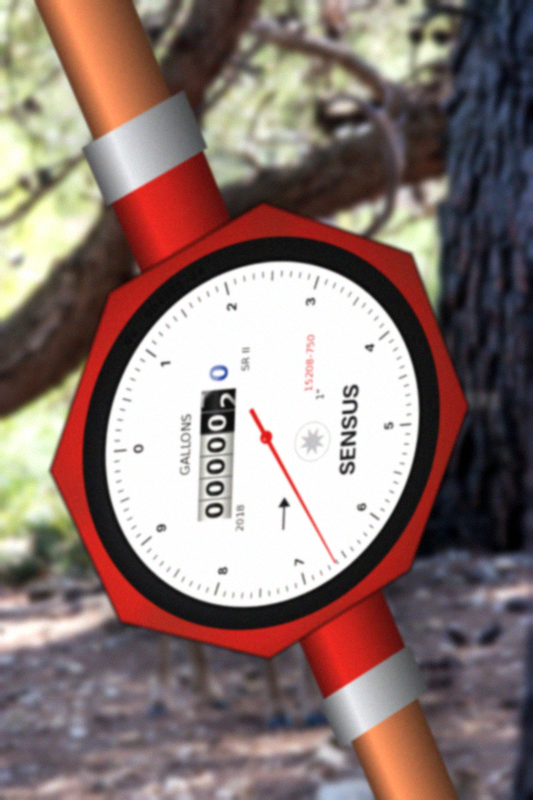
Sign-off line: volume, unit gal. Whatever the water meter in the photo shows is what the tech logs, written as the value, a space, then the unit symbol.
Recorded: 16.6 gal
